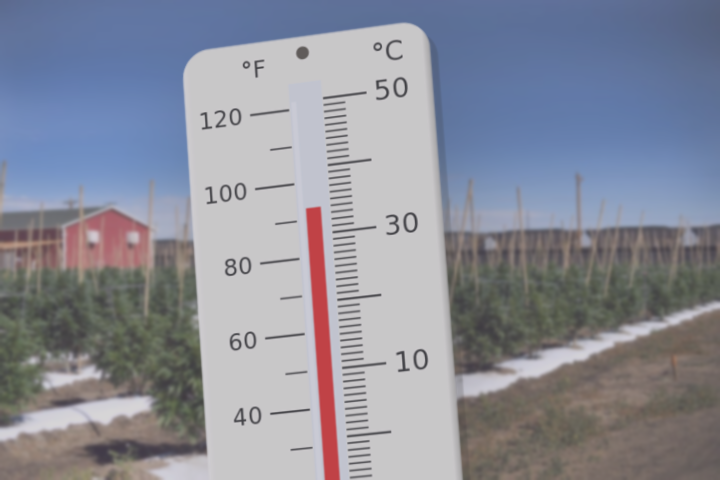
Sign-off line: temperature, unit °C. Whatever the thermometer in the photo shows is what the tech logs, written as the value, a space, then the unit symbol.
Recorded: 34 °C
